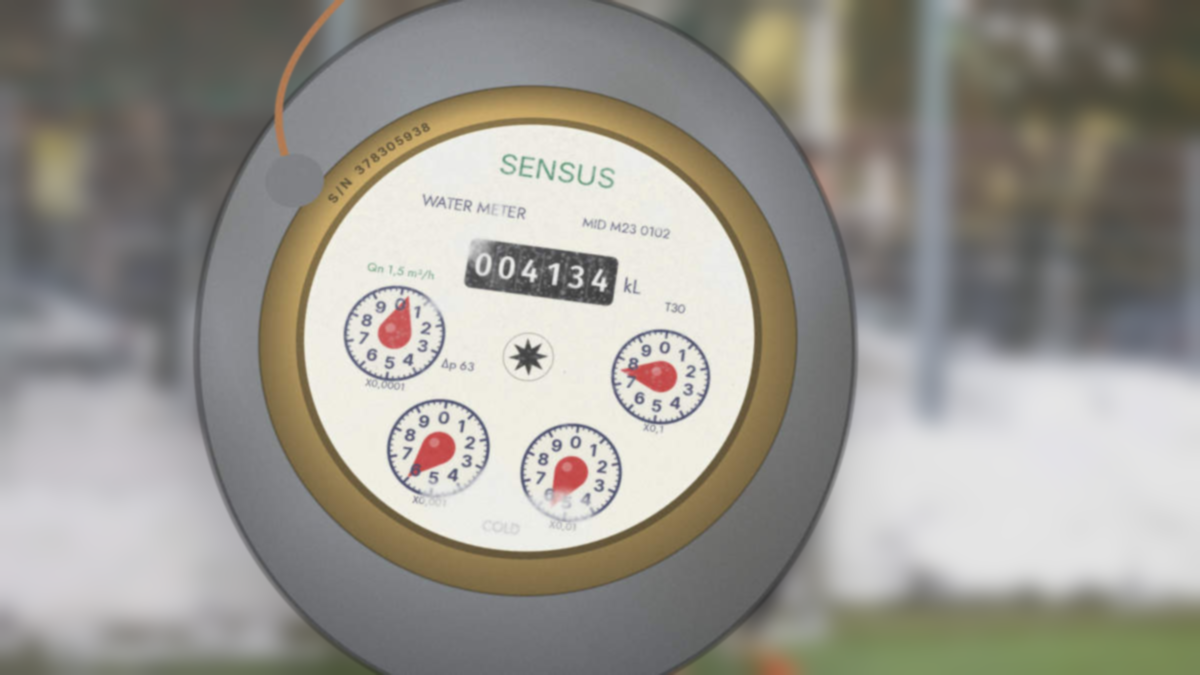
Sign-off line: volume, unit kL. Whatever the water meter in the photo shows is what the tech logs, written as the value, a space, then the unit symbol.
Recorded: 4134.7560 kL
